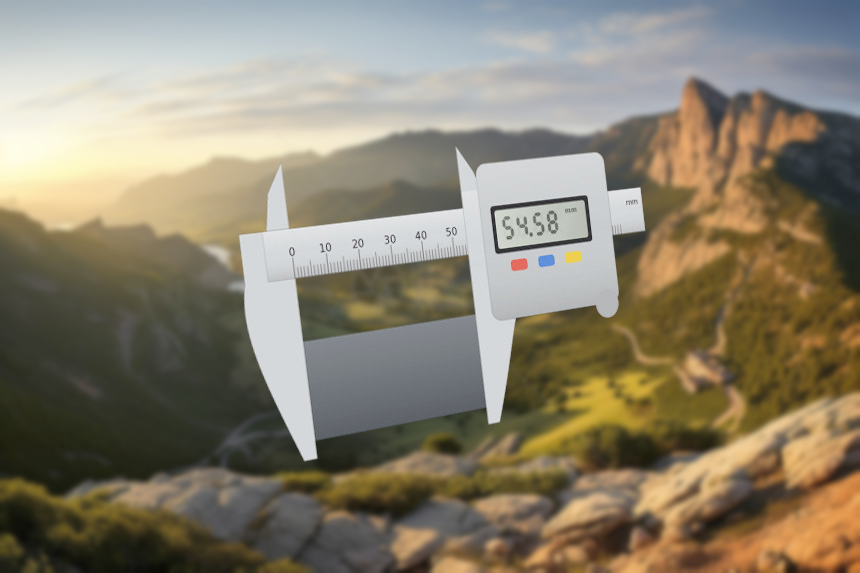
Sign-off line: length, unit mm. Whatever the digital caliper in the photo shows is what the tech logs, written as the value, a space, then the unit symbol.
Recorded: 54.58 mm
